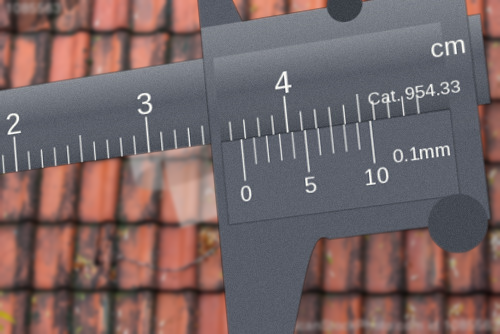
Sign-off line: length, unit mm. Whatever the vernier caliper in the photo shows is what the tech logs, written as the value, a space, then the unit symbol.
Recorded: 36.7 mm
